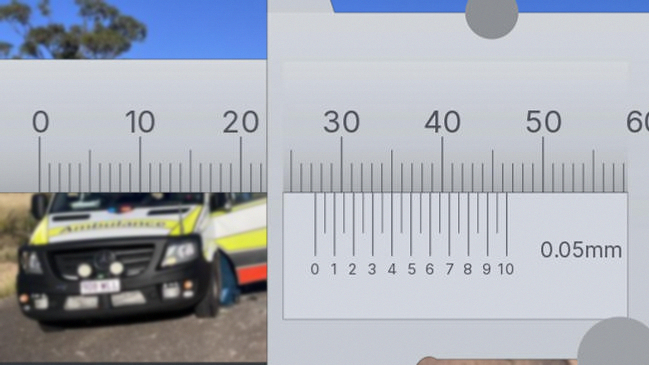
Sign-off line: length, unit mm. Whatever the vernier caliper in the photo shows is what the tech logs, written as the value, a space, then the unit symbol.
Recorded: 27.4 mm
